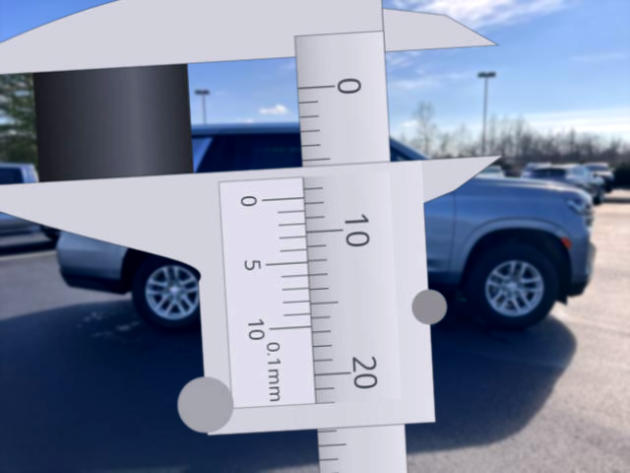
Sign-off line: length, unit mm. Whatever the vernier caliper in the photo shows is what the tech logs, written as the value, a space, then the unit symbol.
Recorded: 7.6 mm
